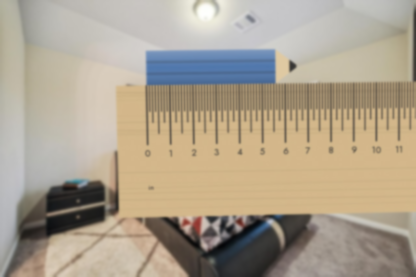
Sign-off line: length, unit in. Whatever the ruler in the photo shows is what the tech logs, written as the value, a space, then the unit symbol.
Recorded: 6.5 in
